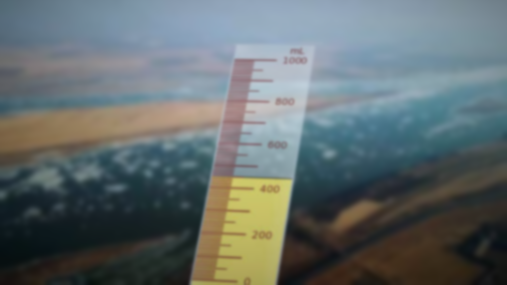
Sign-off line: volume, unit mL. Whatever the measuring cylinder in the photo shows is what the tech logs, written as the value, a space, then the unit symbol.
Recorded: 450 mL
